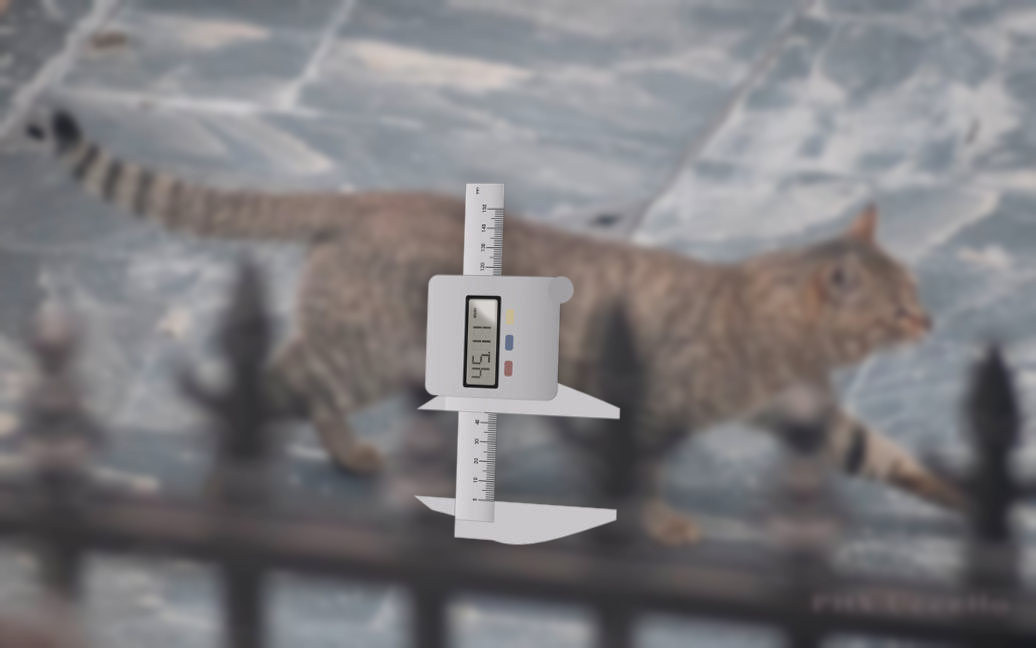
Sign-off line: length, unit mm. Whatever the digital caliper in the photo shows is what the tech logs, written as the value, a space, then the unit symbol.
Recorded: 45.11 mm
